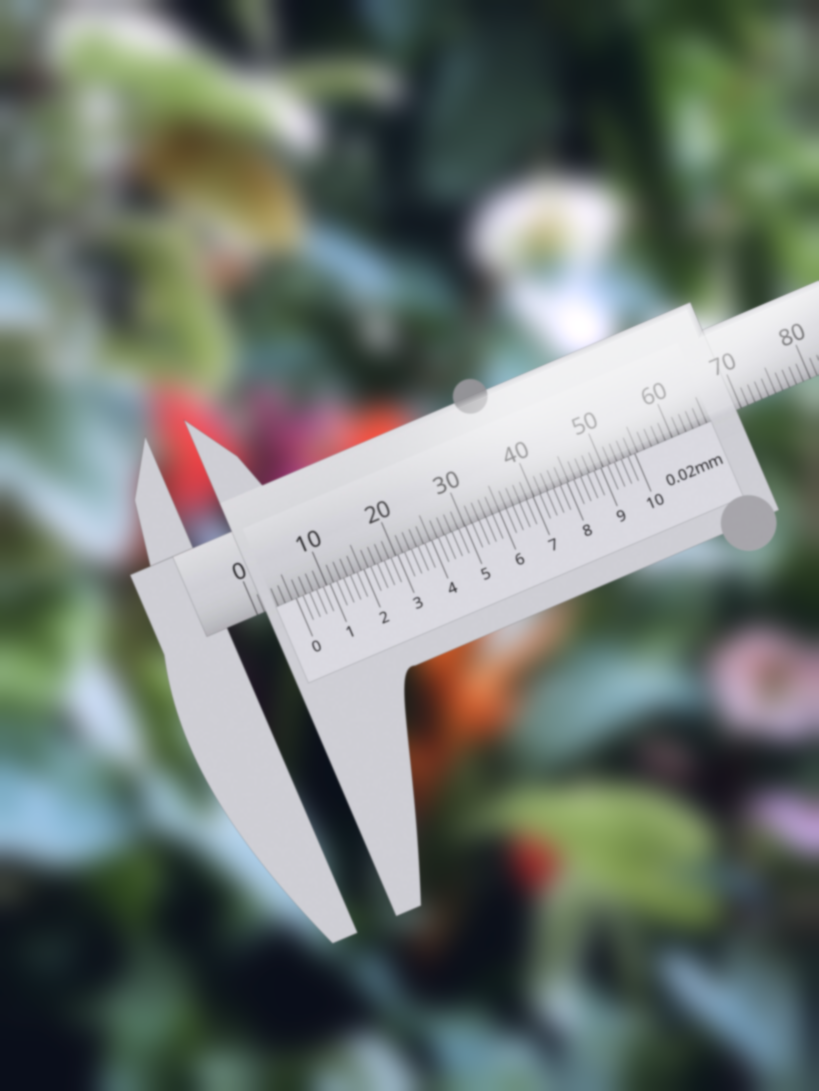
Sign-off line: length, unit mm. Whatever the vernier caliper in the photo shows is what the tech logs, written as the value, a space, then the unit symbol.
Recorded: 5.6 mm
